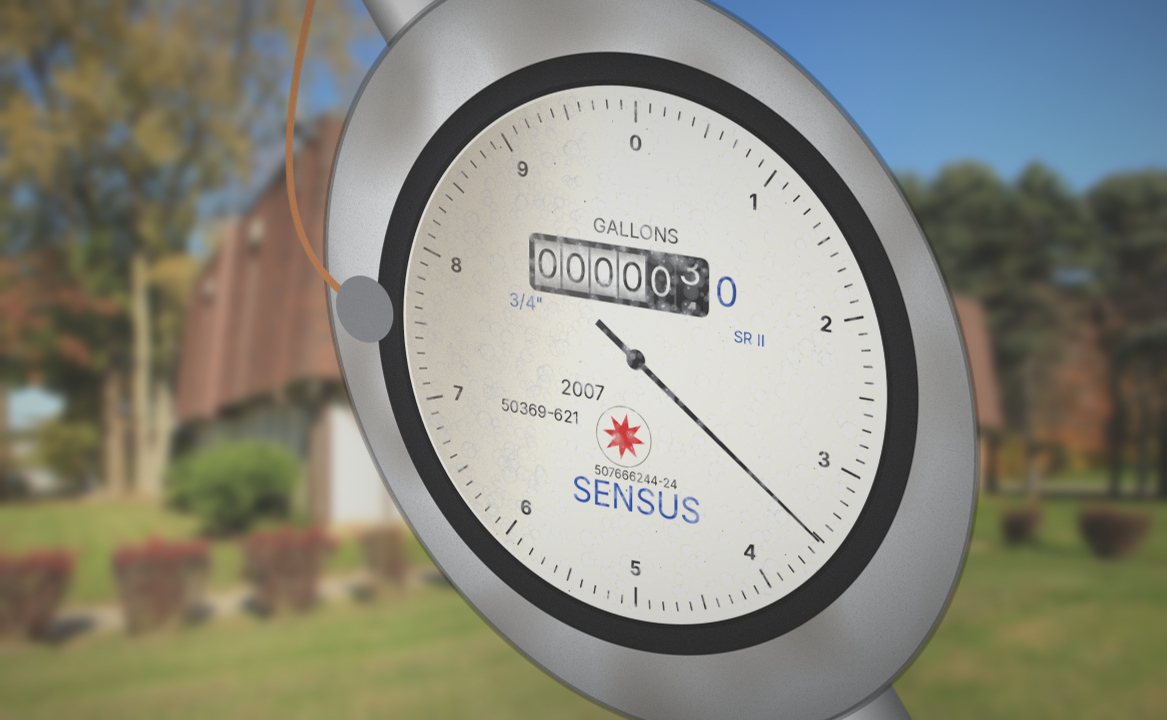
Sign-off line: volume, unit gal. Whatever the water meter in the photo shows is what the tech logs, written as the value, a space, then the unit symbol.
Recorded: 33.5 gal
